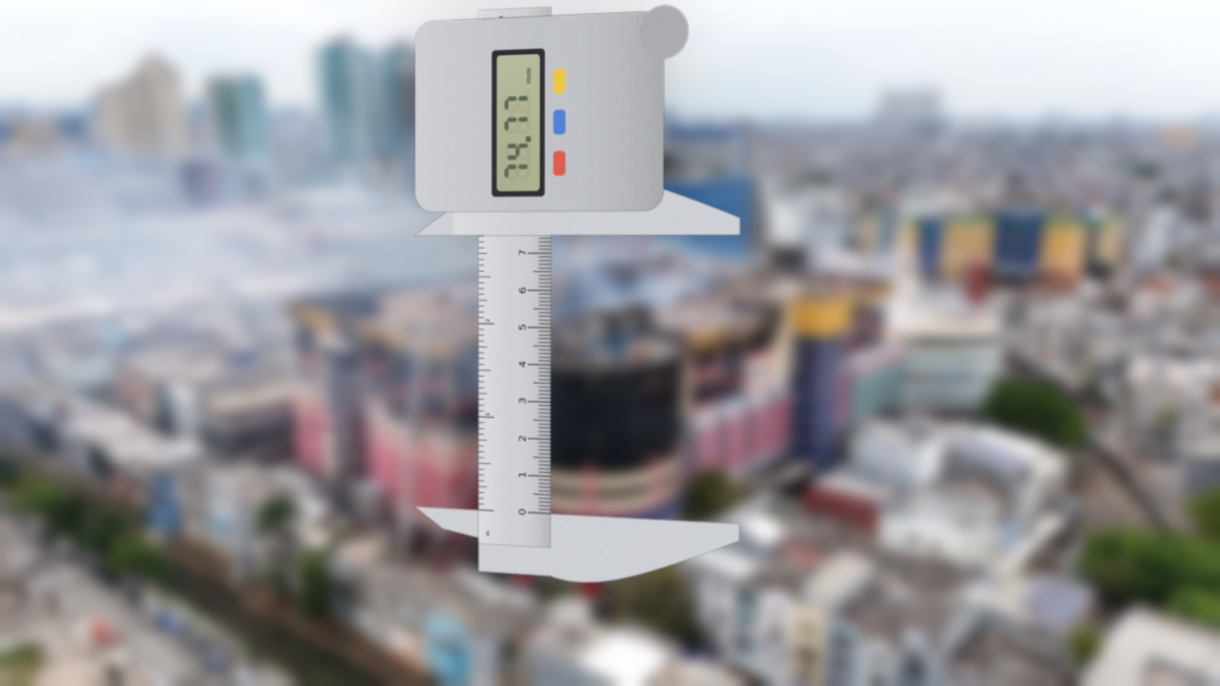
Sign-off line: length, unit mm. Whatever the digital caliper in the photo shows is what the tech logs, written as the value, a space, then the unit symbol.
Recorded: 74.77 mm
